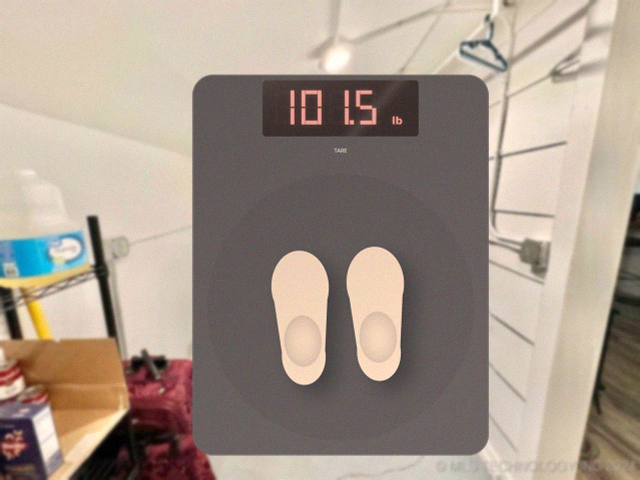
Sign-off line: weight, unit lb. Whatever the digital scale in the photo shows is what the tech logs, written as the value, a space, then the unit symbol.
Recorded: 101.5 lb
